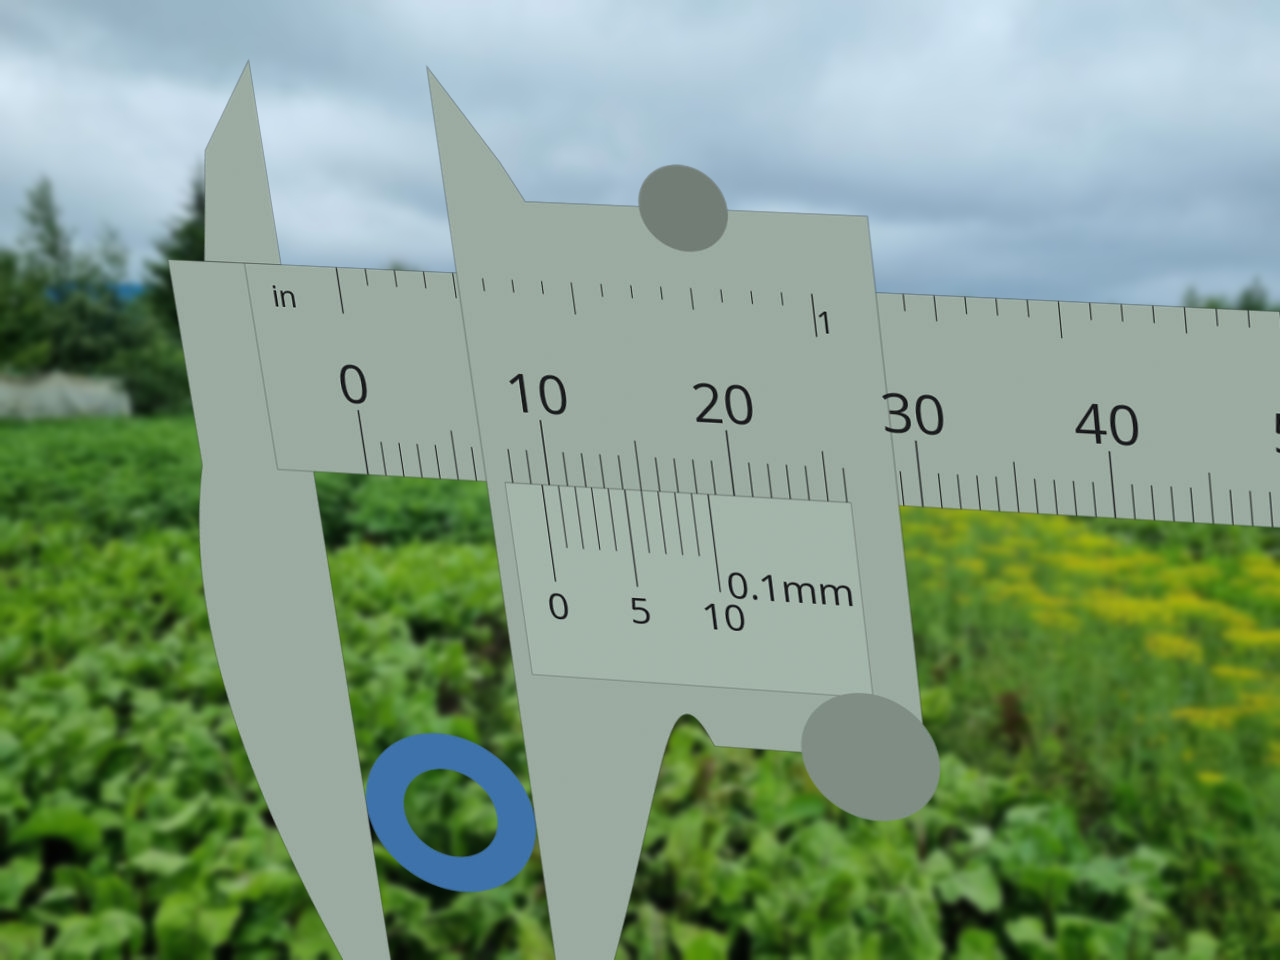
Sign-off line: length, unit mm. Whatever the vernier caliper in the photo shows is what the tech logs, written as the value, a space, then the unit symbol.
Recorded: 9.6 mm
